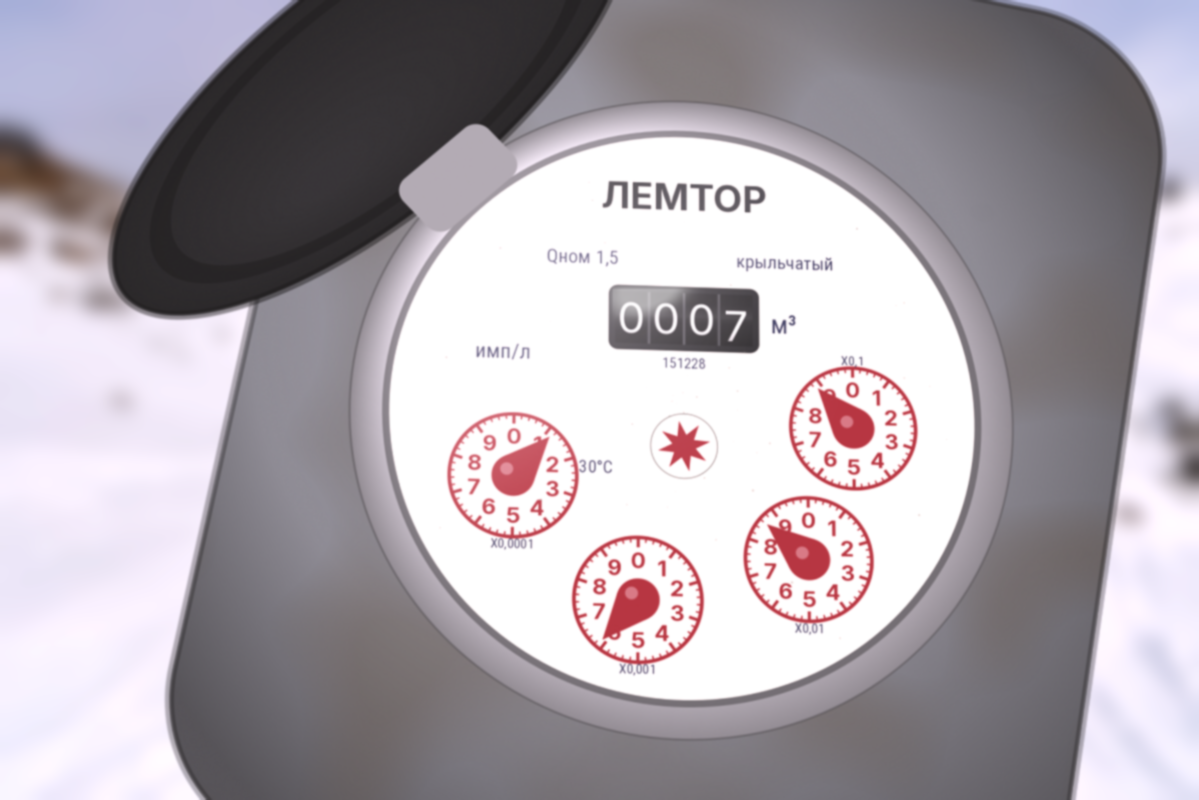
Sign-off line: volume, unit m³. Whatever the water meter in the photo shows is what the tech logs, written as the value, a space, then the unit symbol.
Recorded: 6.8861 m³
